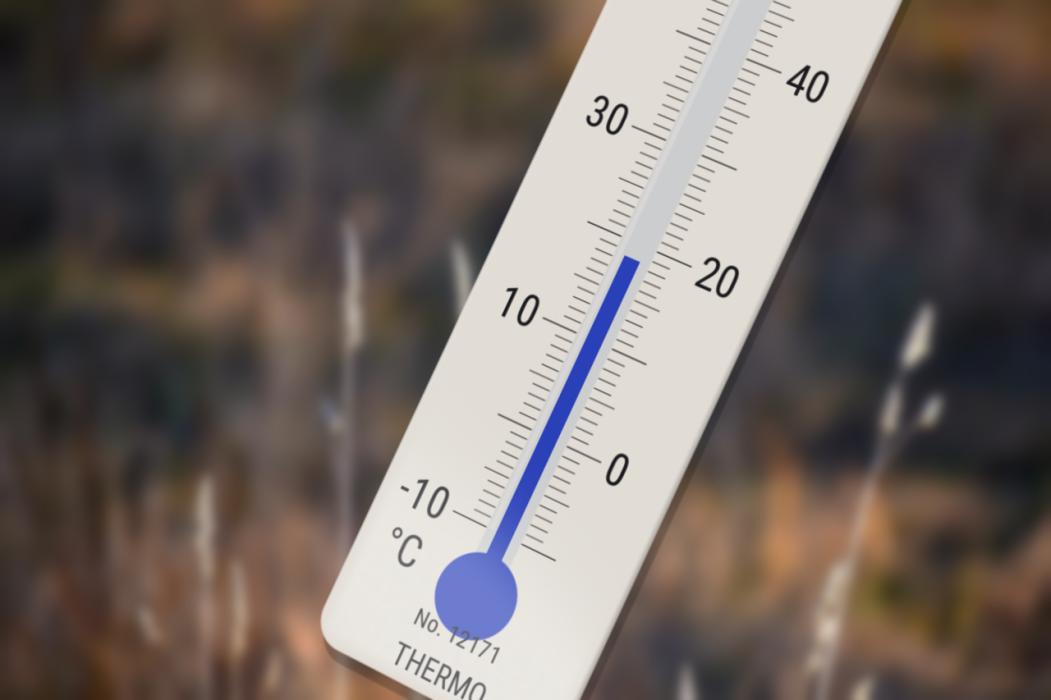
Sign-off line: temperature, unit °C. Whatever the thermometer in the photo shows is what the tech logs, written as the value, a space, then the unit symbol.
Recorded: 18.5 °C
